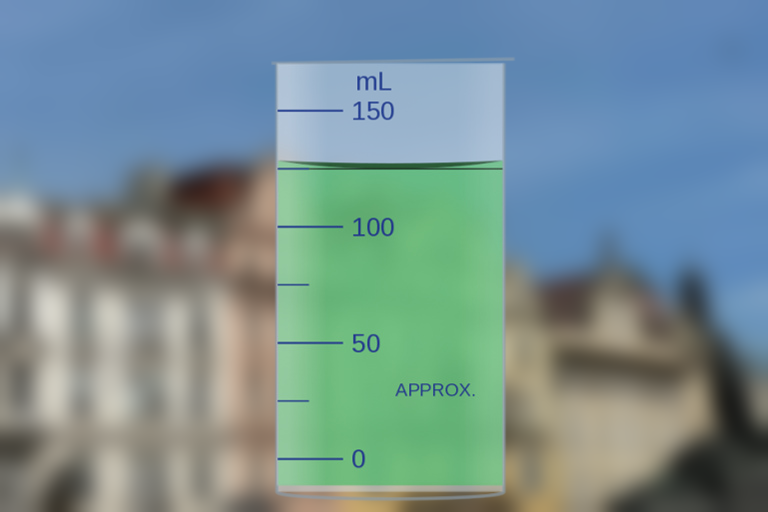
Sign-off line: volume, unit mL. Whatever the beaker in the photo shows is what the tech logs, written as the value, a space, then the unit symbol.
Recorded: 125 mL
